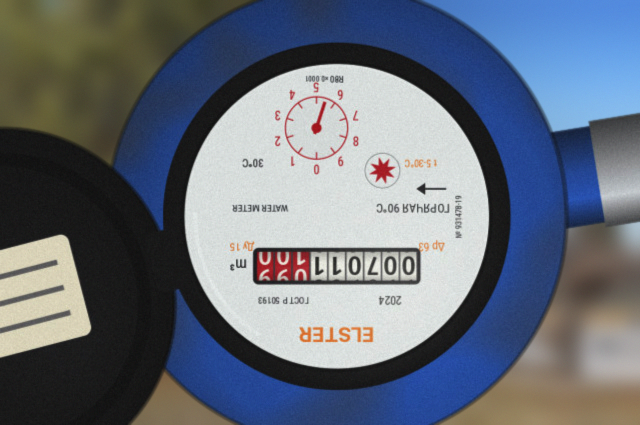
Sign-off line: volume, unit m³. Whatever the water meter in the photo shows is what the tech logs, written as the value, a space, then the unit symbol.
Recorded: 7011.0995 m³
